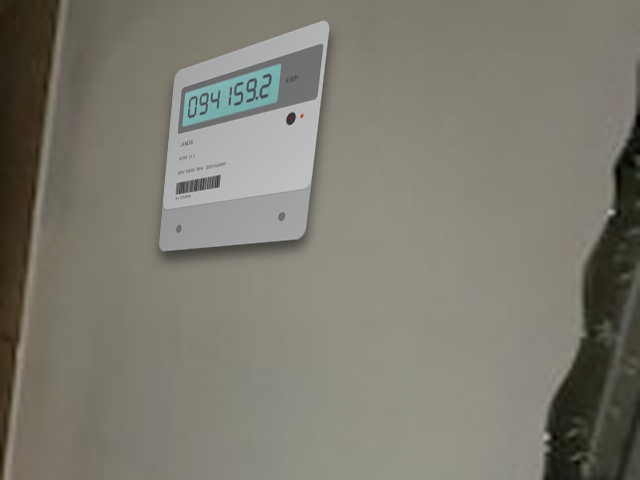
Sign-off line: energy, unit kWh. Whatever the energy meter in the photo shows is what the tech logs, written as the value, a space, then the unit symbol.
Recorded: 94159.2 kWh
